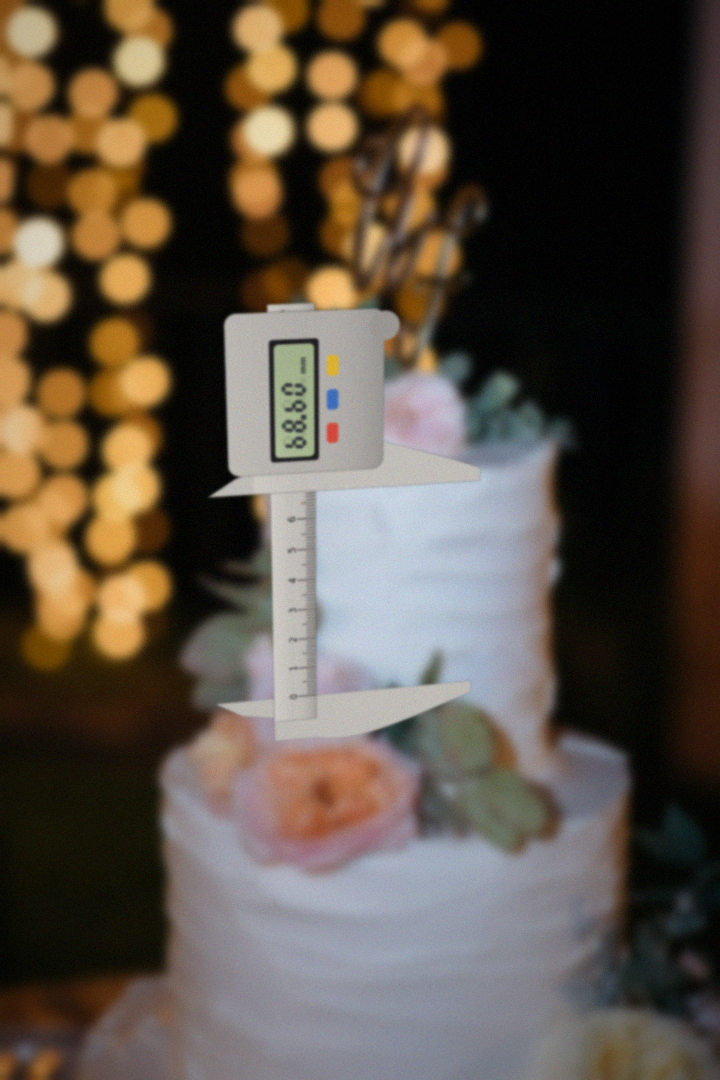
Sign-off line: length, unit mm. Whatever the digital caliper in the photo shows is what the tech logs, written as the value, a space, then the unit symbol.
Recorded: 68.60 mm
